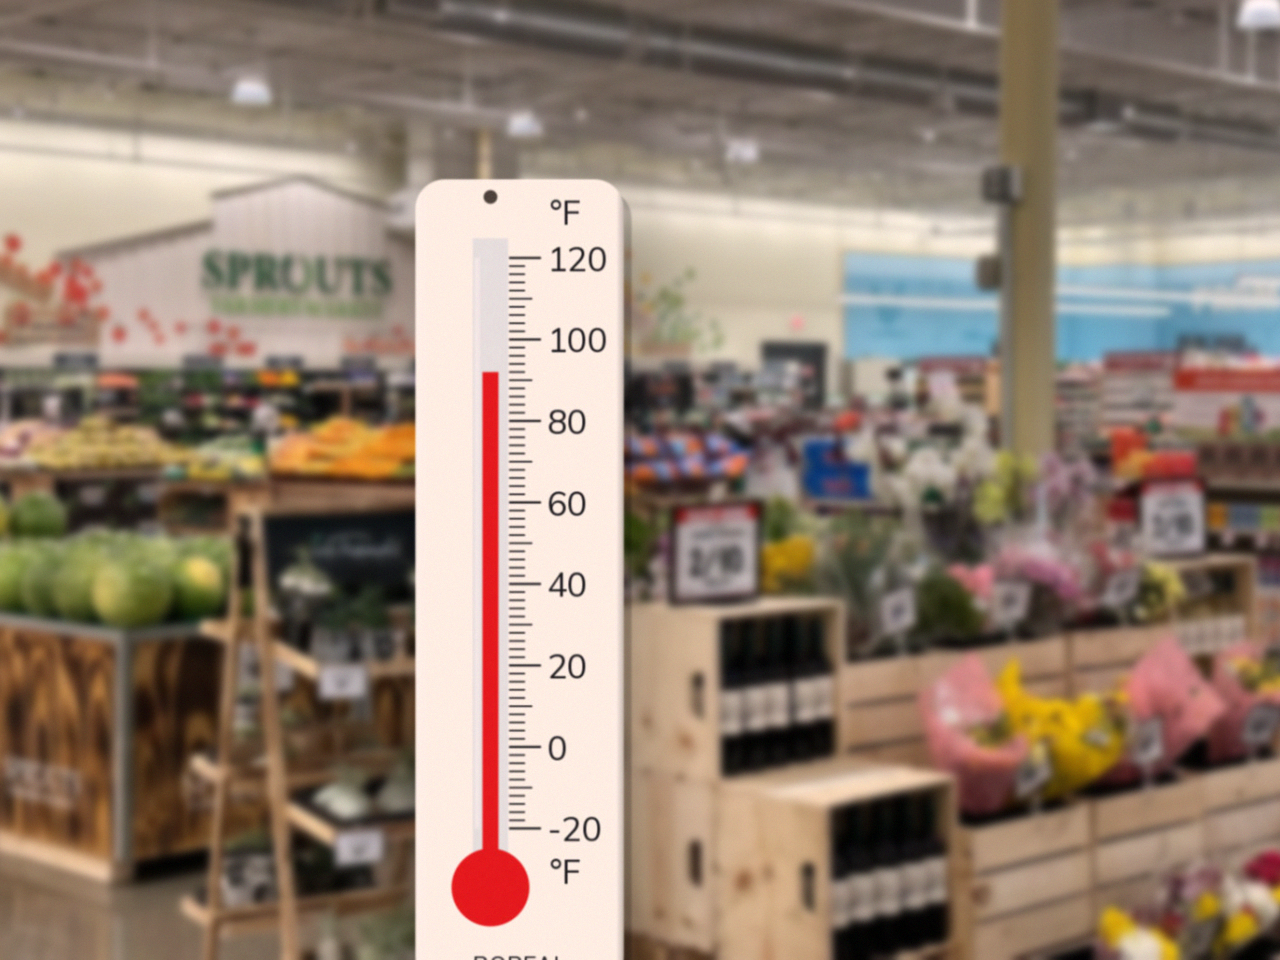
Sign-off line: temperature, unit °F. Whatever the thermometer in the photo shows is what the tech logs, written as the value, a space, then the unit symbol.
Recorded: 92 °F
